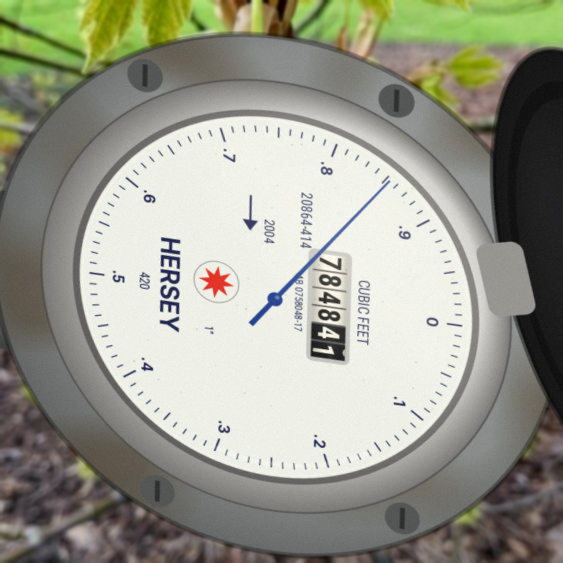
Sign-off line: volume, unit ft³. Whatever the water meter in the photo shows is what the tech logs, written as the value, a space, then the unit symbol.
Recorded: 784840.85 ft³
